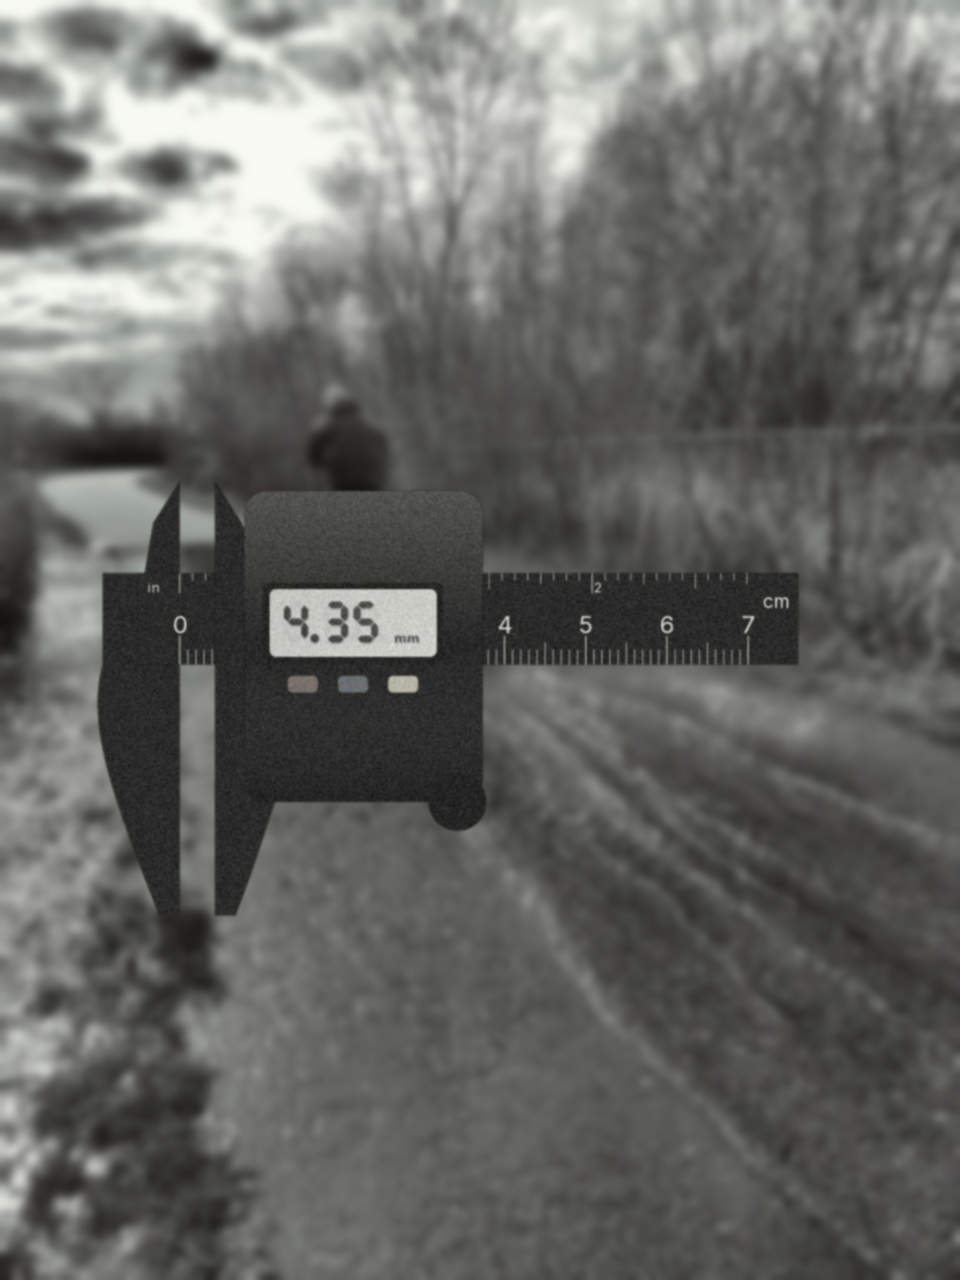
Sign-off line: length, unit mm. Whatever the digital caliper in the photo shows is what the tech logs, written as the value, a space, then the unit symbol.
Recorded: 4.35 mm
